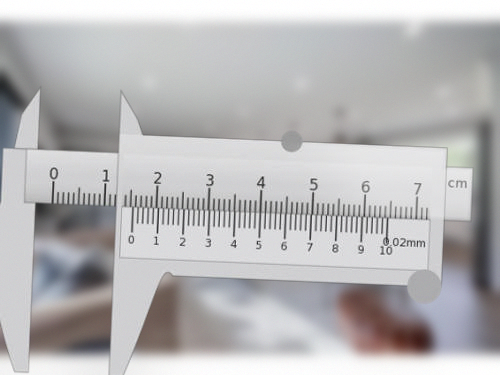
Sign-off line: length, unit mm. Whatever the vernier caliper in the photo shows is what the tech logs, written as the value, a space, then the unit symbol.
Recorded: 15.5 mm
